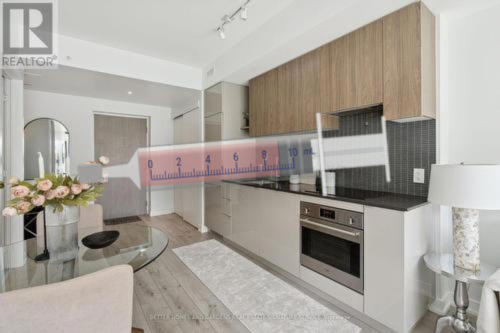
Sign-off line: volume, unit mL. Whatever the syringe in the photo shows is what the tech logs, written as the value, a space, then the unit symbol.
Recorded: 9 mL
